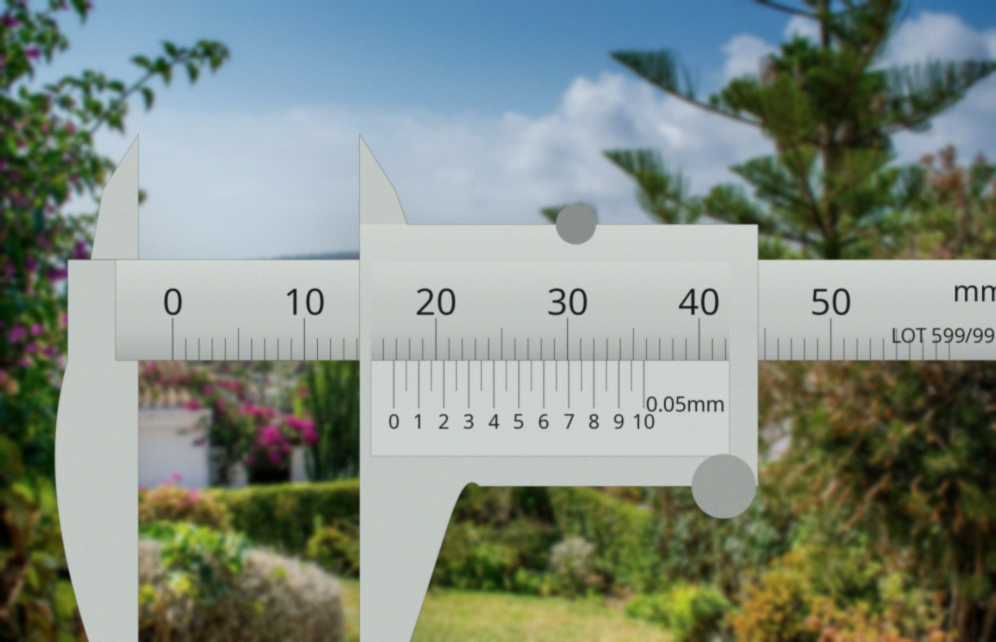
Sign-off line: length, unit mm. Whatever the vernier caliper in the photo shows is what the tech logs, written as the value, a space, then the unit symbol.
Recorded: 16.8 mm
